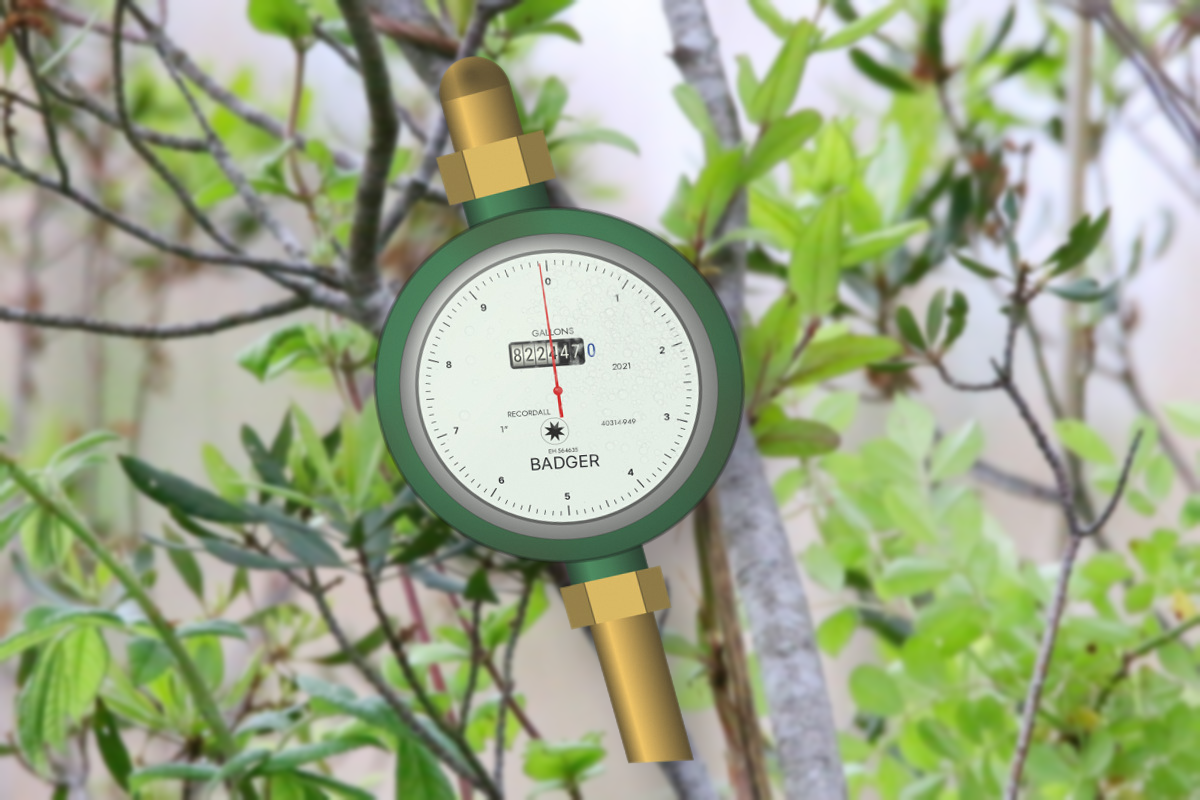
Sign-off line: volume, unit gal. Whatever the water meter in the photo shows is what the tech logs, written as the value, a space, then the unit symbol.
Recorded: 8224469.9 gal
